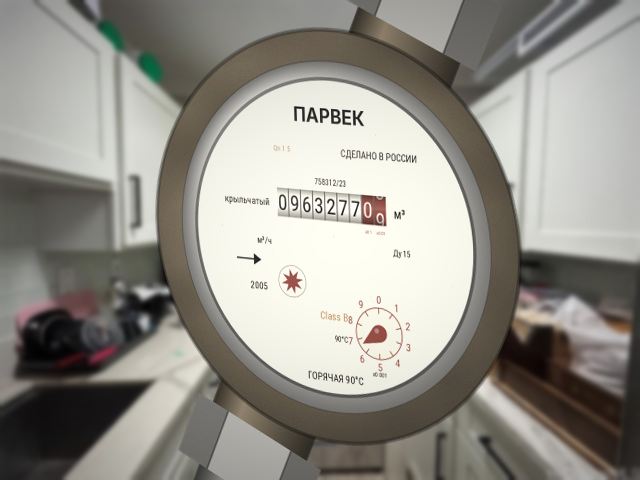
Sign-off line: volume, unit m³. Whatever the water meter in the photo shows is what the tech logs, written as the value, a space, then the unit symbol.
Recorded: 963277.086 m³
